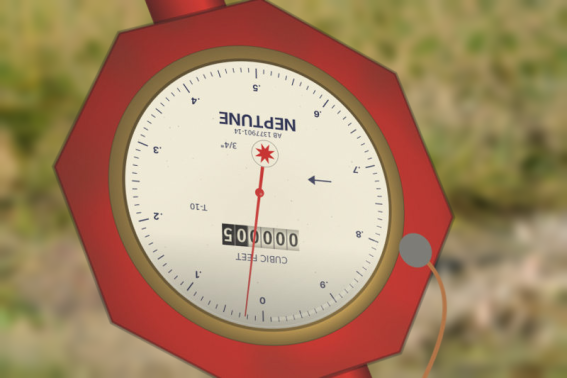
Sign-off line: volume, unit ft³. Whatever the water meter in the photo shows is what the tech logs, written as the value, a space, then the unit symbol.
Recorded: 5.02 ft³
